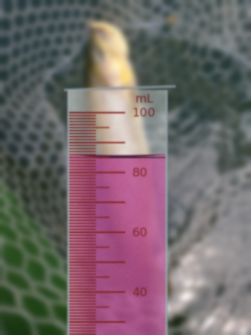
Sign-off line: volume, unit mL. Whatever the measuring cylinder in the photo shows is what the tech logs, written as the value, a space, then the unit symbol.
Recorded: 85 mL
